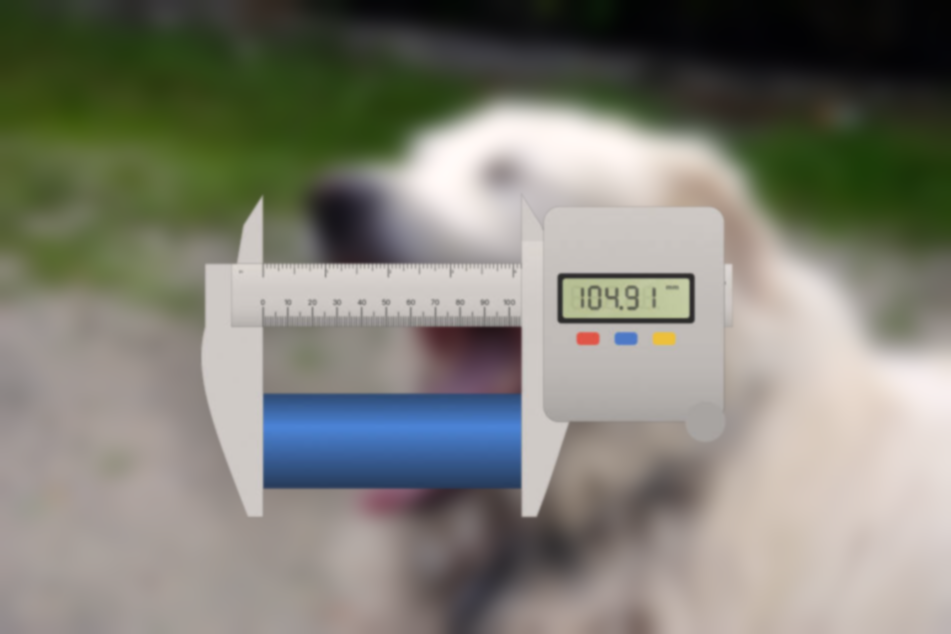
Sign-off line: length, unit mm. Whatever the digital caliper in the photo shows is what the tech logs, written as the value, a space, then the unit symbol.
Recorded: 104.91 mm
